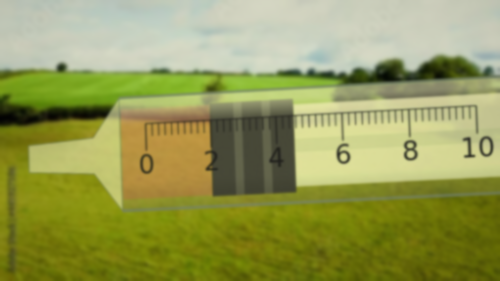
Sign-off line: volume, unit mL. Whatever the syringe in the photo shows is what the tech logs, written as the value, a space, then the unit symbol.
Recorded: 2 mL
